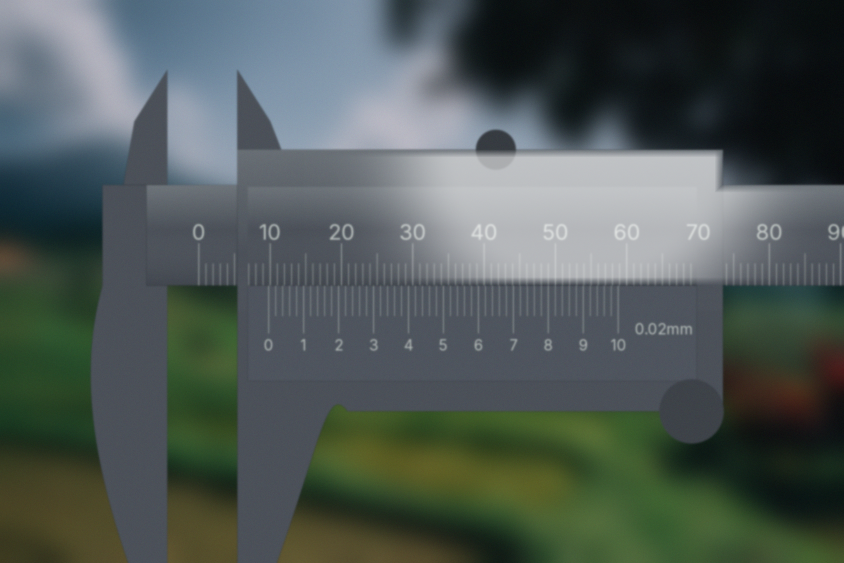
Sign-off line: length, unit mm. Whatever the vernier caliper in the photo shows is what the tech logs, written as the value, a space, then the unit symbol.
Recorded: 9.8 mm
